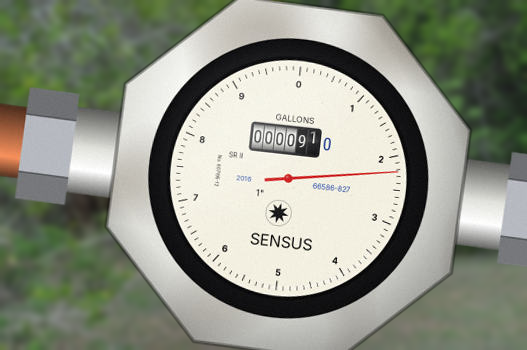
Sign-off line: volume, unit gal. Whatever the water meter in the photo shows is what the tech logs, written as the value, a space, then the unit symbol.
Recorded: 912.2 gal
